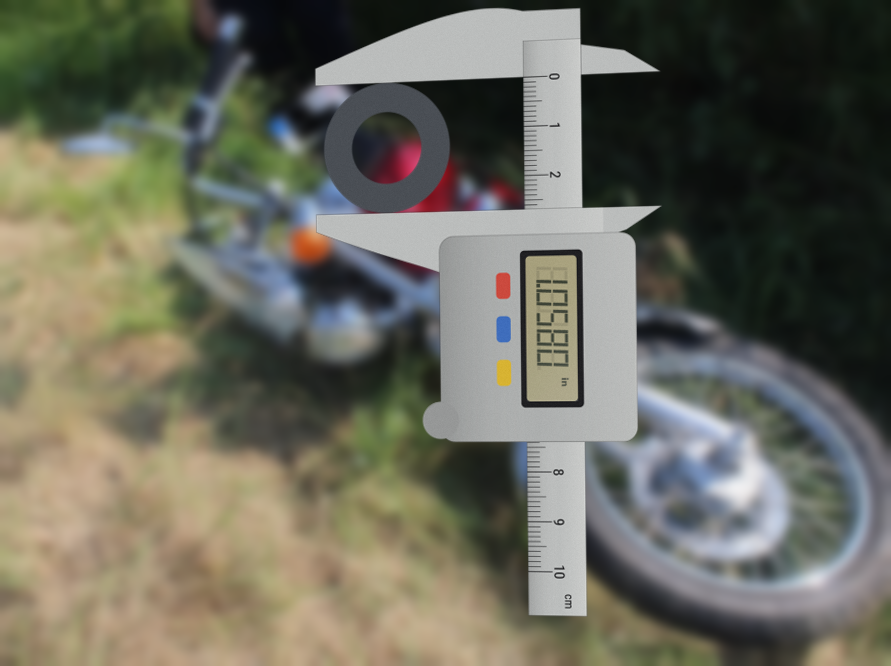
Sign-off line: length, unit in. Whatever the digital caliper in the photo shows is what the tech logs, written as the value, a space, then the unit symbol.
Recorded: 1.0580 in
